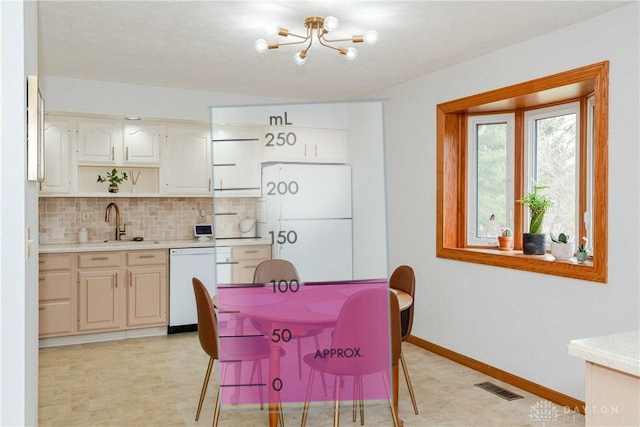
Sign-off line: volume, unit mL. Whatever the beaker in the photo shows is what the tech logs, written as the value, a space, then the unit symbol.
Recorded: 100 mL
